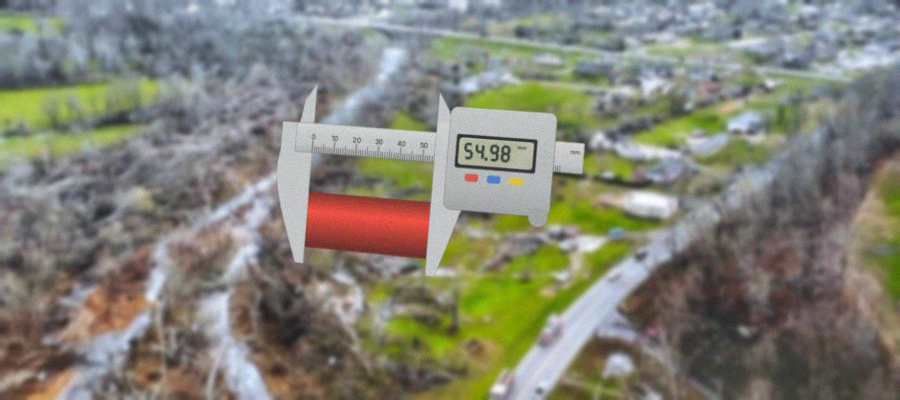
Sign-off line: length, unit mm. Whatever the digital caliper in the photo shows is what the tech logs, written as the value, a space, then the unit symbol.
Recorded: 54.98 mm
